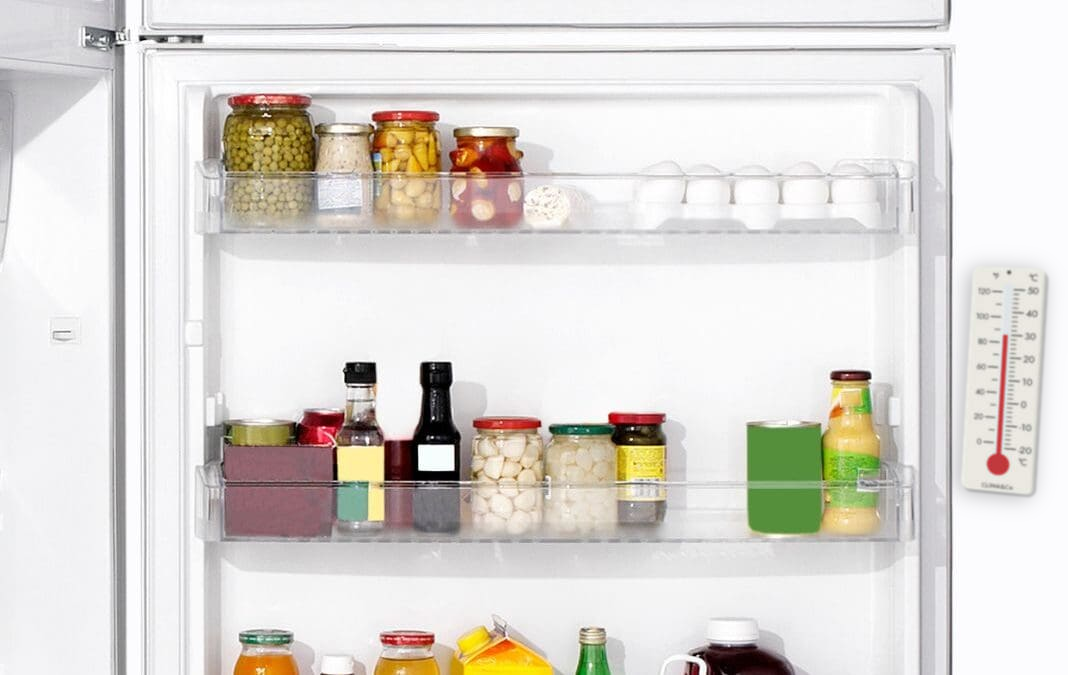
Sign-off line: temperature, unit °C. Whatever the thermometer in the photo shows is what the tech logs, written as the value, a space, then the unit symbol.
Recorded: 30 °C
